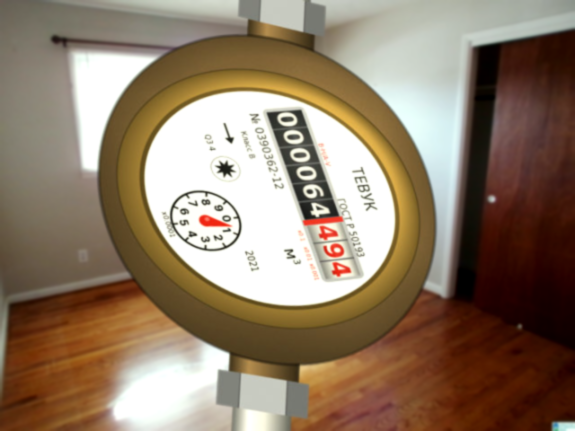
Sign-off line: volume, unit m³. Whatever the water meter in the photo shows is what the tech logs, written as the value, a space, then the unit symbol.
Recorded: 64.4940 m³
